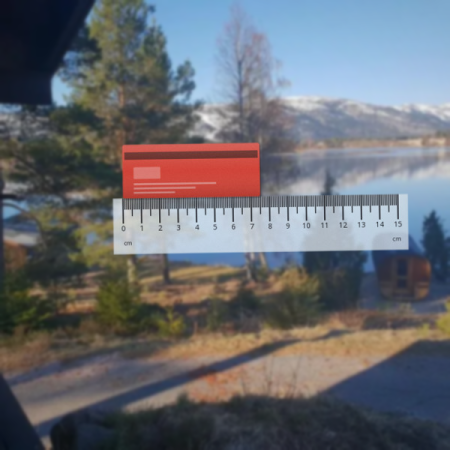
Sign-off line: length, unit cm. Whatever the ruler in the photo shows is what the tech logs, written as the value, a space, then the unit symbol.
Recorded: 7.5 cm
